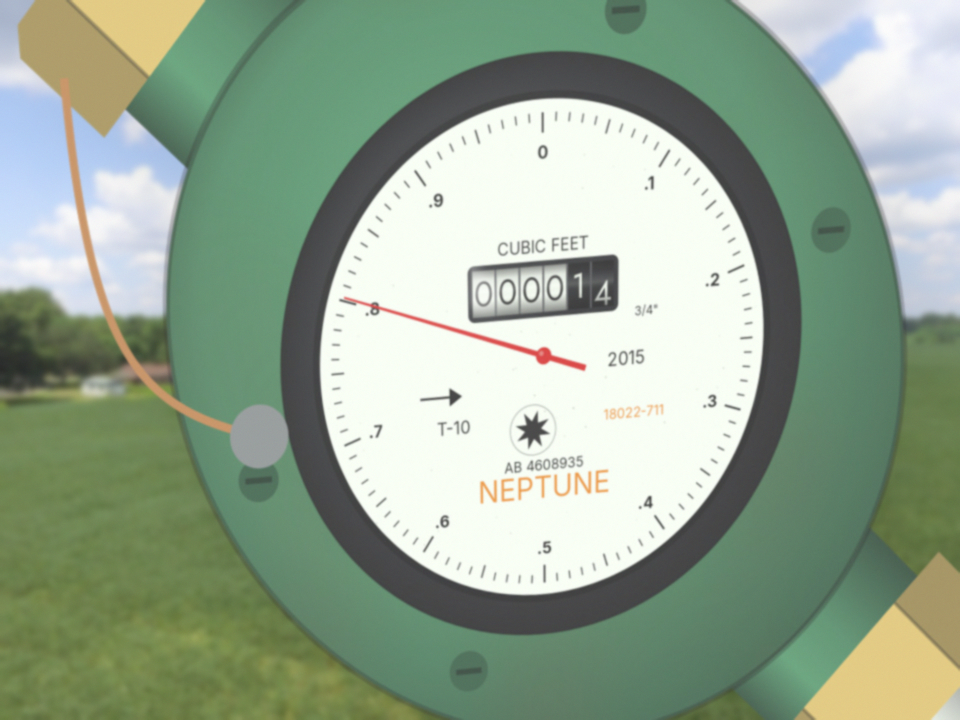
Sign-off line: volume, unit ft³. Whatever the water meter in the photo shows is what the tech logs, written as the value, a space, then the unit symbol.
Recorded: 13.80 ft³
